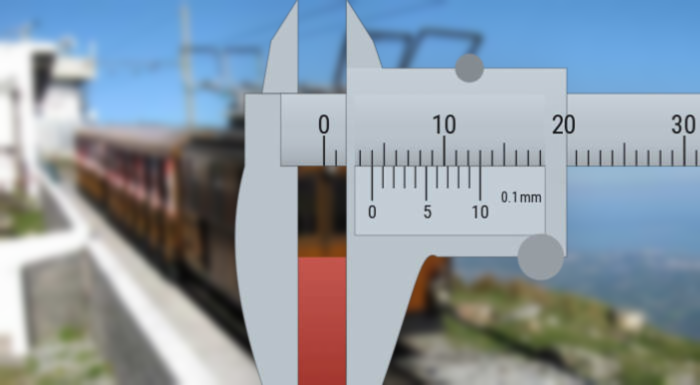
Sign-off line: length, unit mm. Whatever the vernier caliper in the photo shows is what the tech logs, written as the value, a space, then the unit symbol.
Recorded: 4.0 mm
